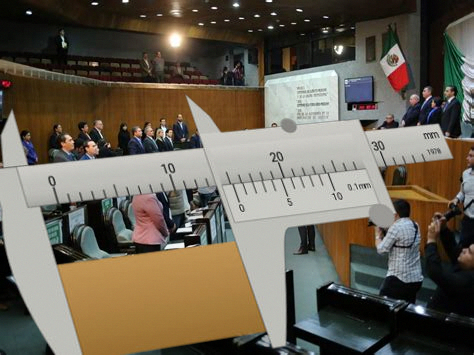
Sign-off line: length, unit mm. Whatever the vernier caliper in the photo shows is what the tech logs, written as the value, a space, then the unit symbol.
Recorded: 15.2 mm
